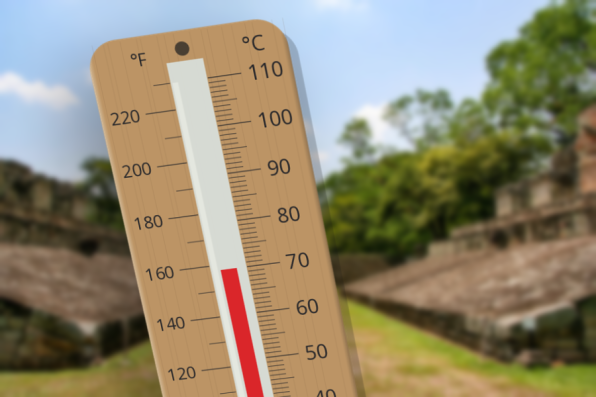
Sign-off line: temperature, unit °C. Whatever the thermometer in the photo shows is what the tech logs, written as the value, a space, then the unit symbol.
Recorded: 70 °C
